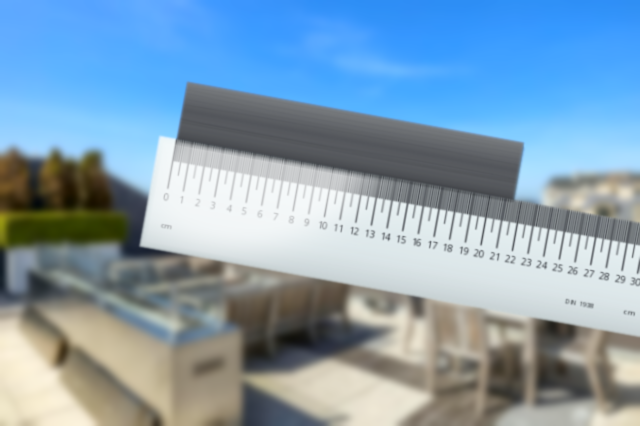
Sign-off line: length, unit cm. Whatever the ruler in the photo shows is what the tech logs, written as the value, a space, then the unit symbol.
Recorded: 21.5 cm
